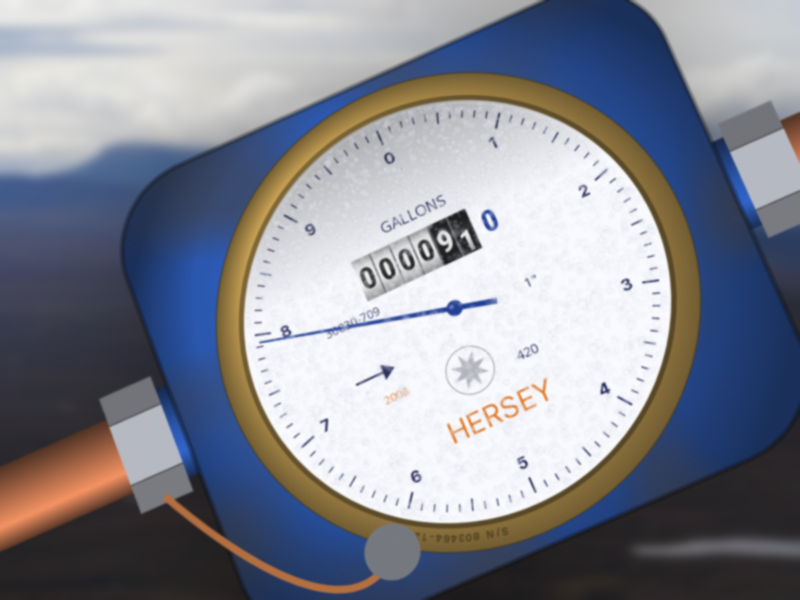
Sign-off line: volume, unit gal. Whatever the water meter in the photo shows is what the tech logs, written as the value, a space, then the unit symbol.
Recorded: 907.9 gal
